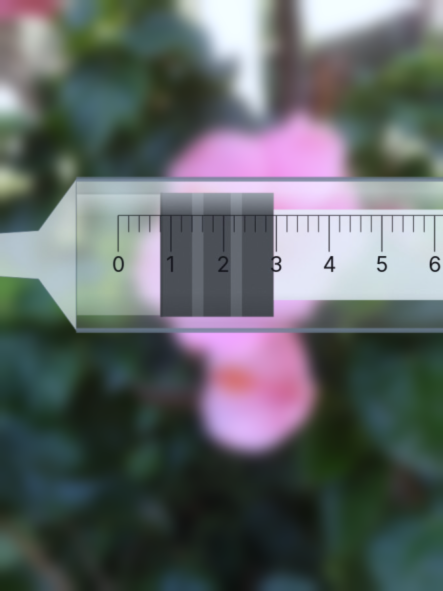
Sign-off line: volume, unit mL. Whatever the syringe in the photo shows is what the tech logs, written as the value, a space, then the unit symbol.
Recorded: 0.8 mL
